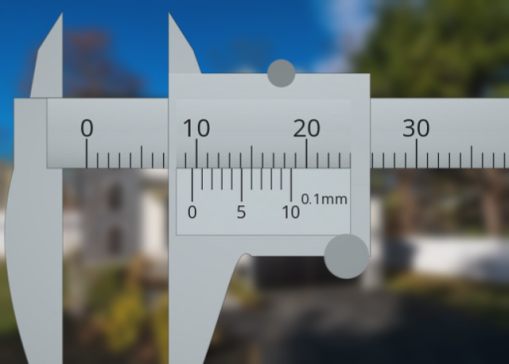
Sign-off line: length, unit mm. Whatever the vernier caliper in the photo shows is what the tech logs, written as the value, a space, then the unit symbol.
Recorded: 9.6 mm
